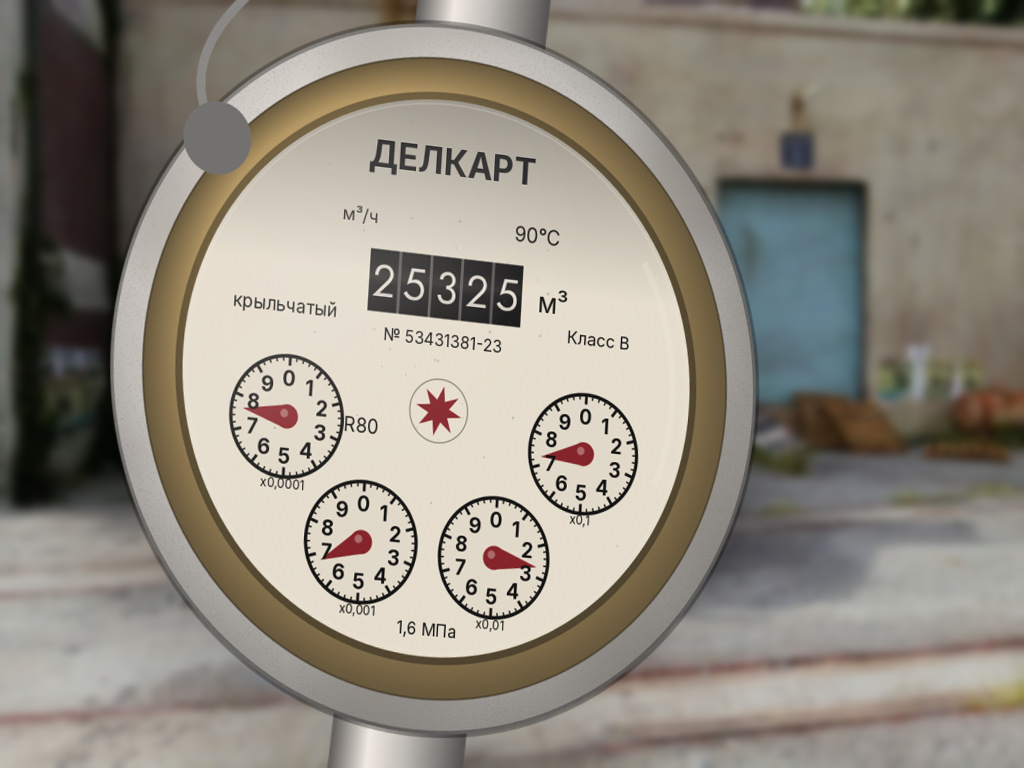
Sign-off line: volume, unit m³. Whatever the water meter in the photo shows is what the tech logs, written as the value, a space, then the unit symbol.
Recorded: 25325.7267 m³
